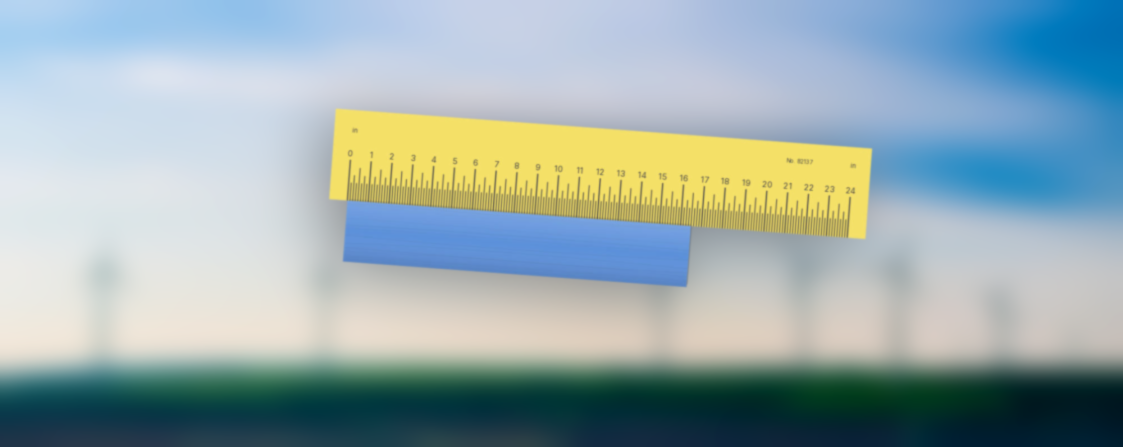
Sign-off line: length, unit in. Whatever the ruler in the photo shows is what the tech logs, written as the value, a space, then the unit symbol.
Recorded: 16.5 in
